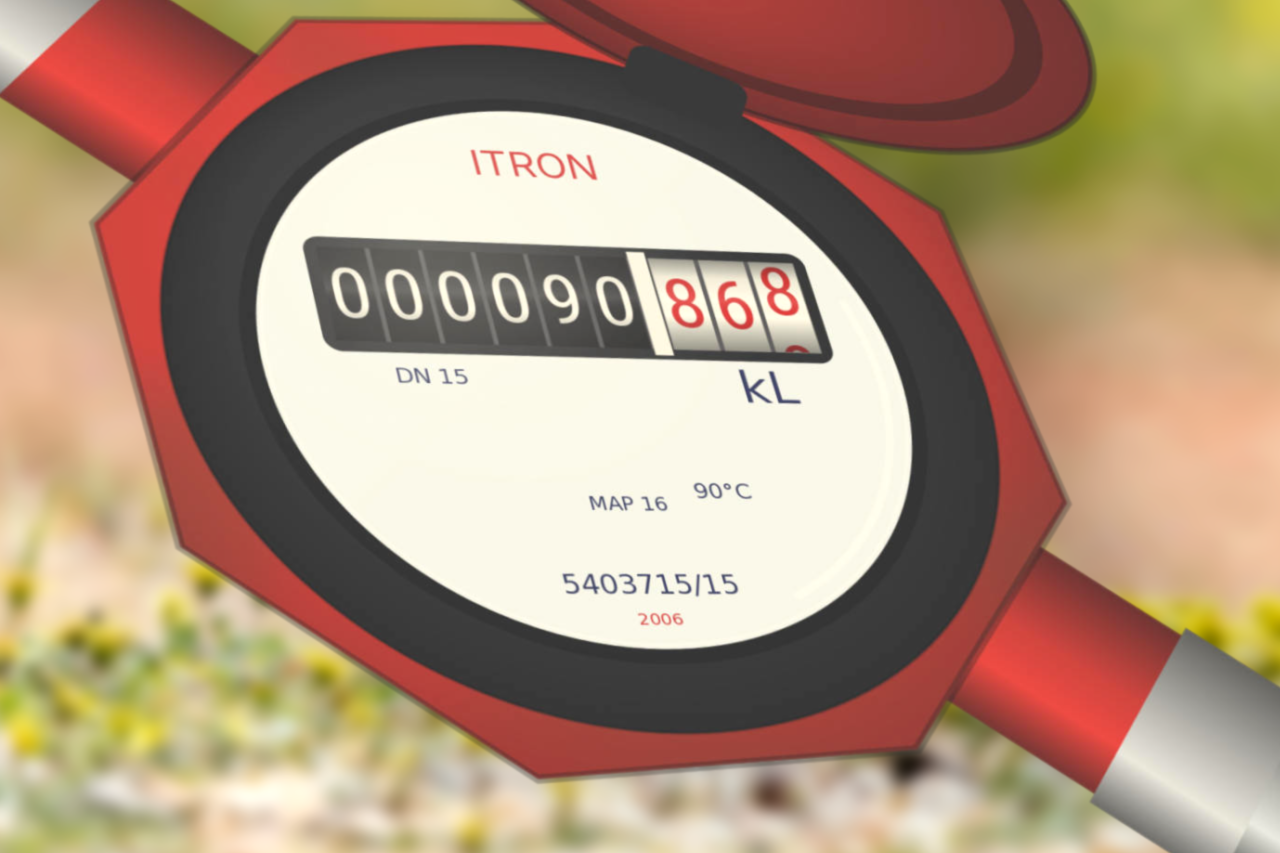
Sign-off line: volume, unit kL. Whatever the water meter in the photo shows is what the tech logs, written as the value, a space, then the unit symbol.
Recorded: 90.868 kL
